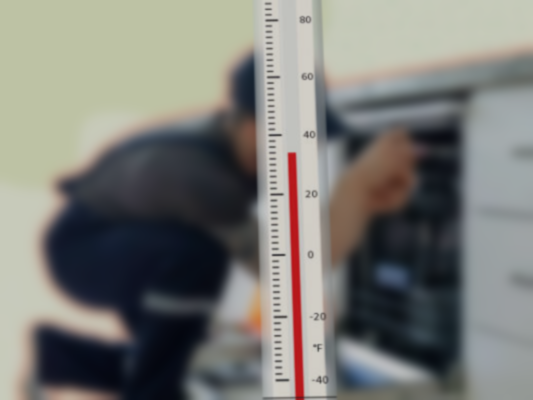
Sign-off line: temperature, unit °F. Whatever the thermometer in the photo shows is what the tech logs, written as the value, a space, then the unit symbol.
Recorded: 34 °F
